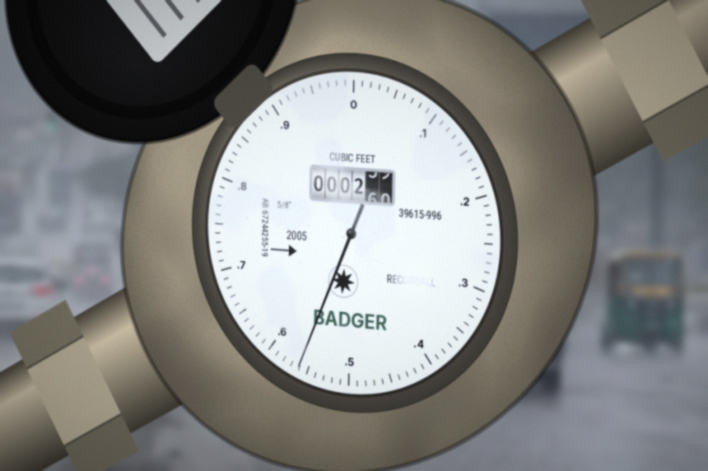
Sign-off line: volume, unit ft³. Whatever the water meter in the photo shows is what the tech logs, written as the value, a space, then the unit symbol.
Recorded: 259.56 ft³
